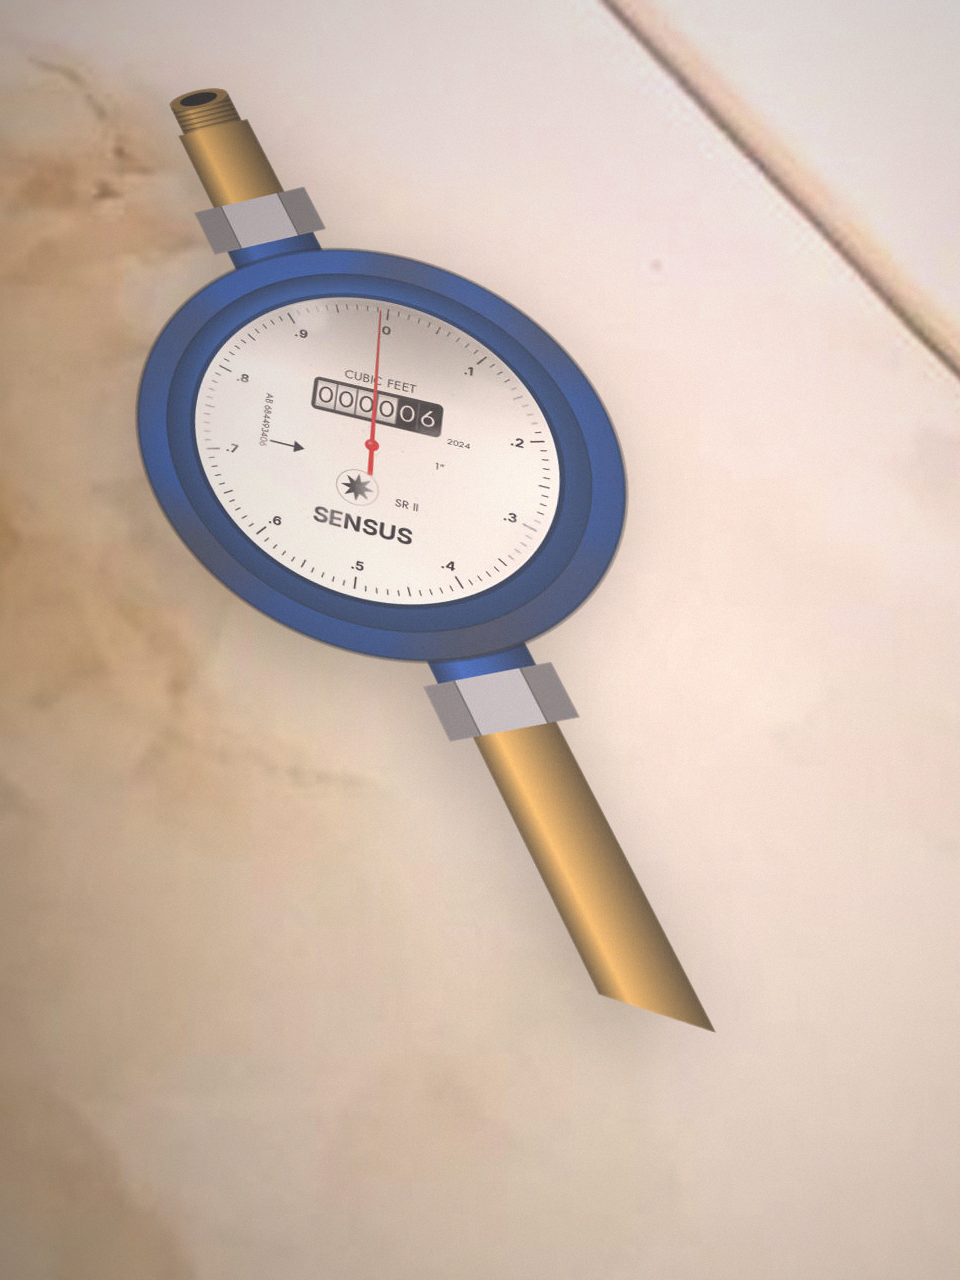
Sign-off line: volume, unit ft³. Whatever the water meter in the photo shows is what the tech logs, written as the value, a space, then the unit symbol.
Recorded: 5.99 ft³
